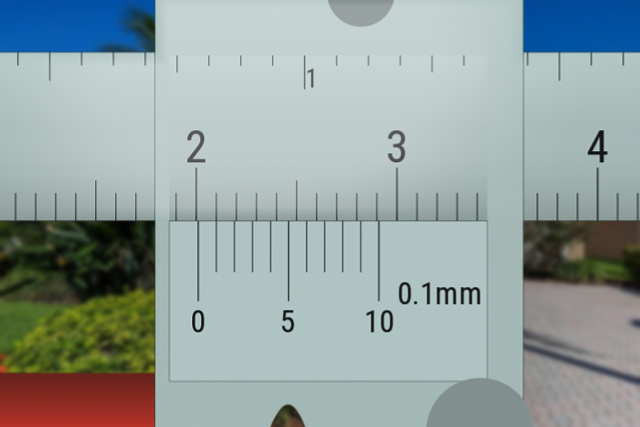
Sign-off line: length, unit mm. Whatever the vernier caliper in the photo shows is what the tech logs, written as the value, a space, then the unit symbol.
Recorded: 20.1 mm
